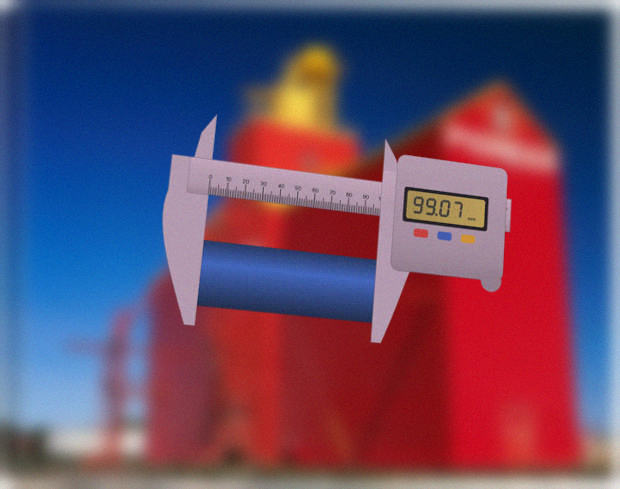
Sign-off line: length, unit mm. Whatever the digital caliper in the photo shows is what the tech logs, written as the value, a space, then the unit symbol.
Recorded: 99.07 mm
